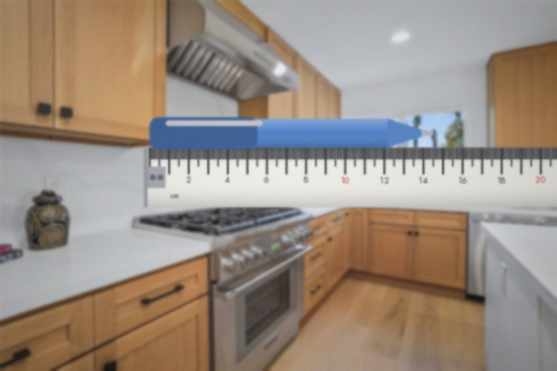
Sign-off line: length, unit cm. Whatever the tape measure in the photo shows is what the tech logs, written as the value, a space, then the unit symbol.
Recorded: 14.5 cm
